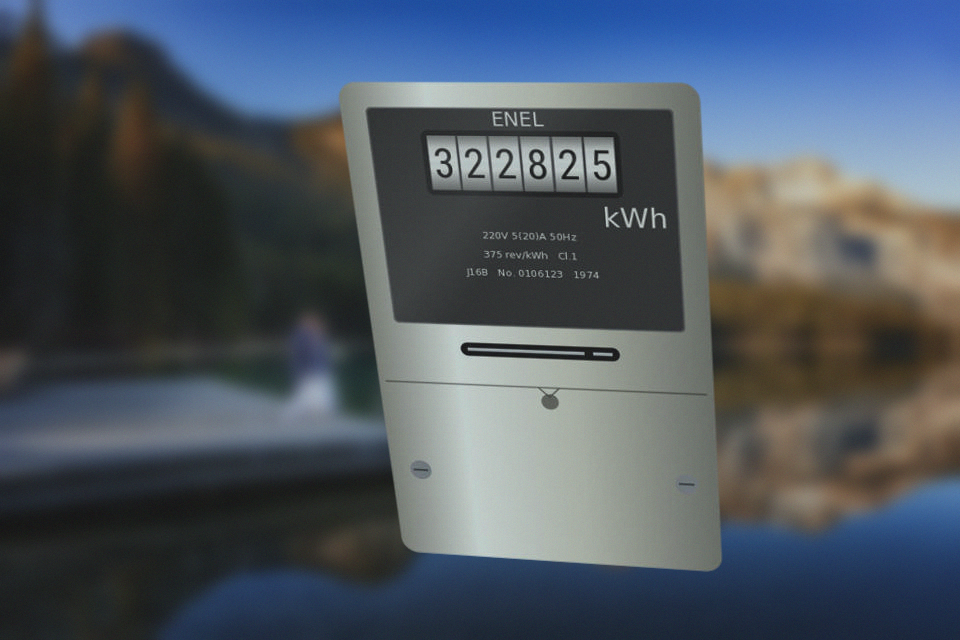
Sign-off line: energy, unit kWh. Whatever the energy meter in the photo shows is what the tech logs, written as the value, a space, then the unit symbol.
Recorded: 322825 kWh
